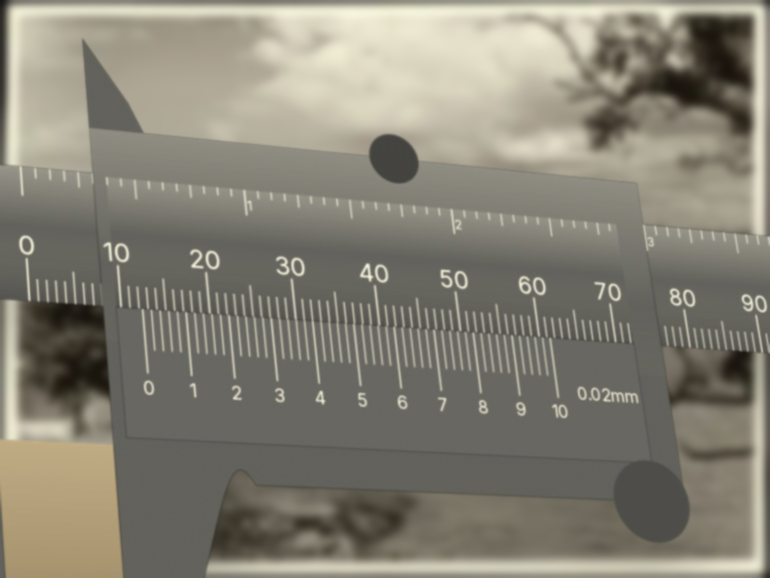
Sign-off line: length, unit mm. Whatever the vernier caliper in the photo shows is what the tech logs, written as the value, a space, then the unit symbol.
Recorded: 12.4 mm
